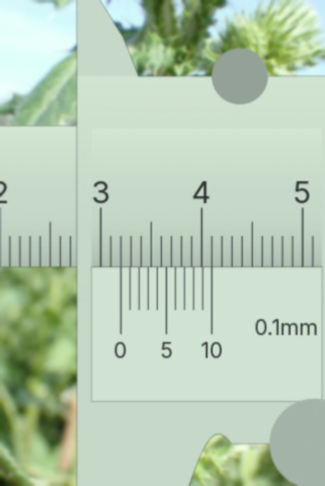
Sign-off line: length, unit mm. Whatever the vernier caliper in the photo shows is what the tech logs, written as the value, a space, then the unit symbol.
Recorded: 32.0 mm
